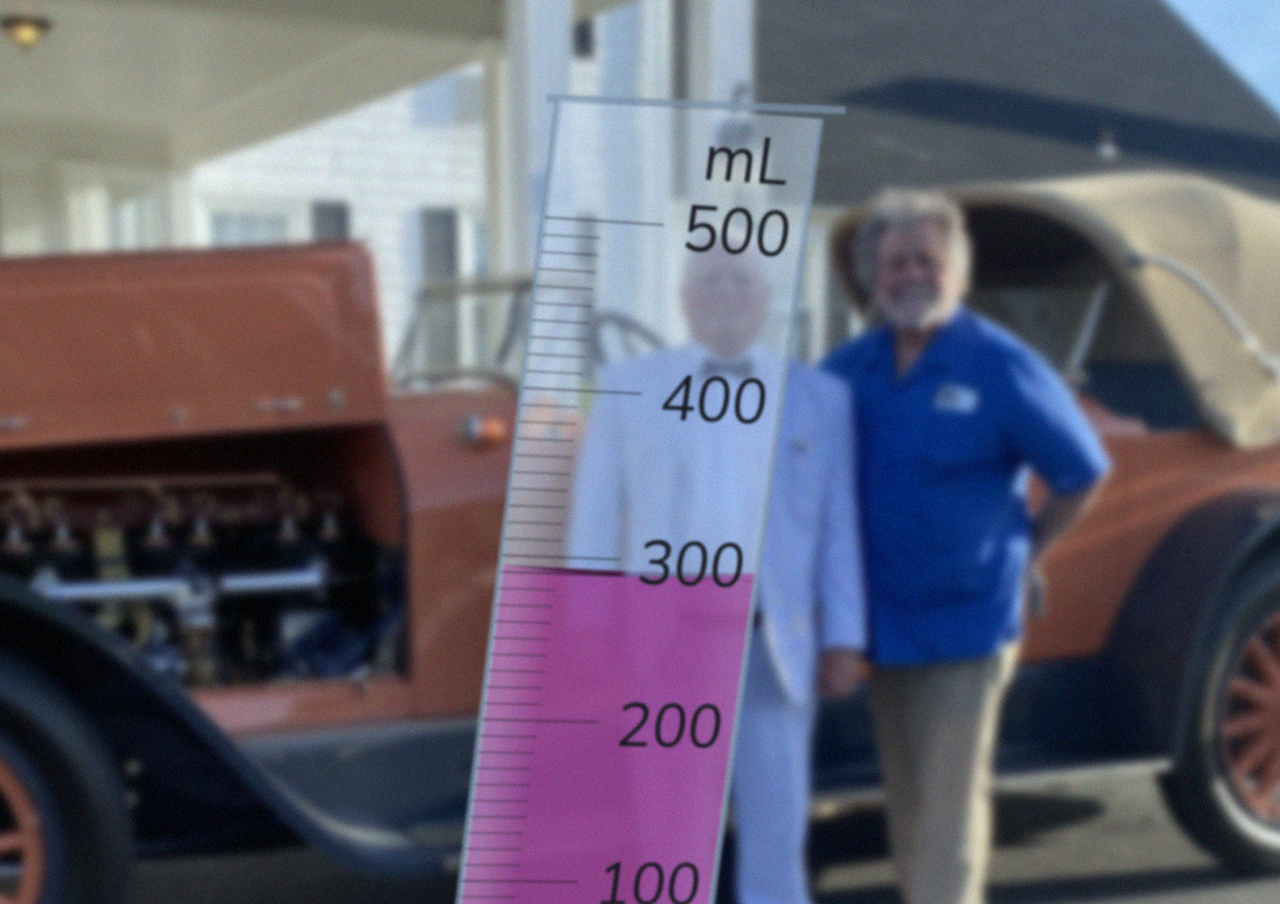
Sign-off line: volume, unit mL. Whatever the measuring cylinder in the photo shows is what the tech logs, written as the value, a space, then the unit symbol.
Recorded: 290 mL
